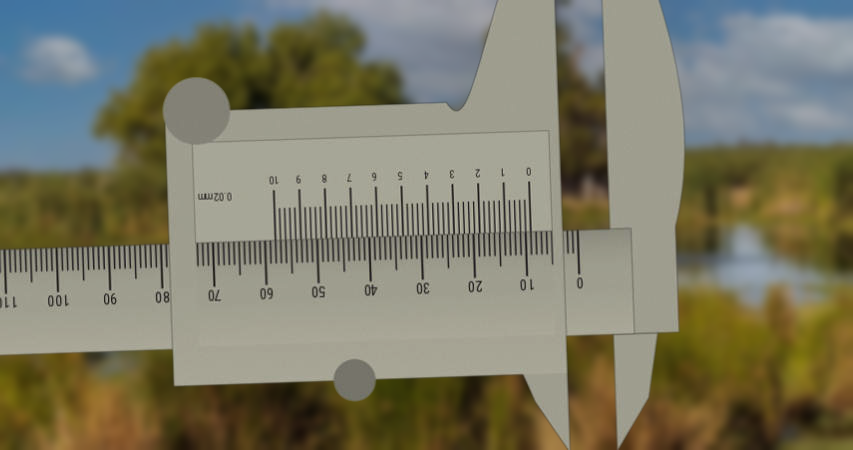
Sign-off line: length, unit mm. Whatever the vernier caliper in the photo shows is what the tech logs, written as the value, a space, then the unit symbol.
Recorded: 9.0 mm
